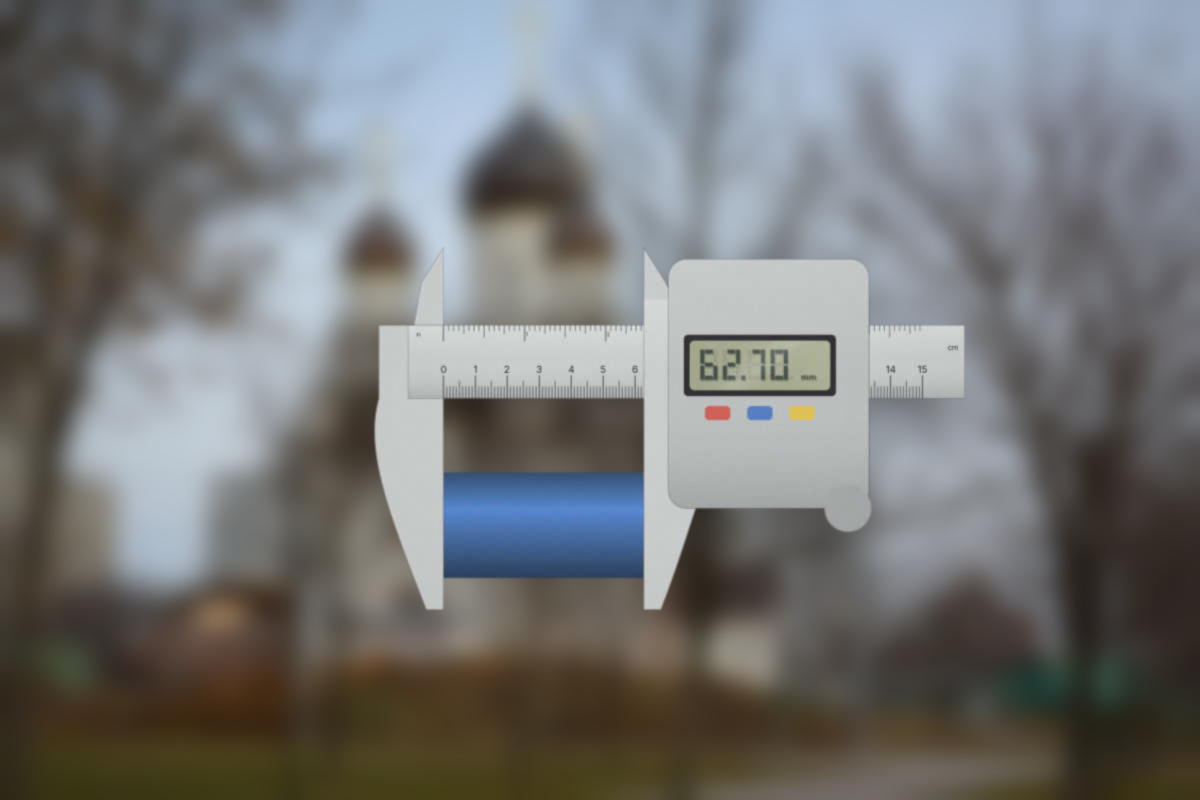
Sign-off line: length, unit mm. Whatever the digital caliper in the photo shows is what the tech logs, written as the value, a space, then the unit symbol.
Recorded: 62.70 mm
